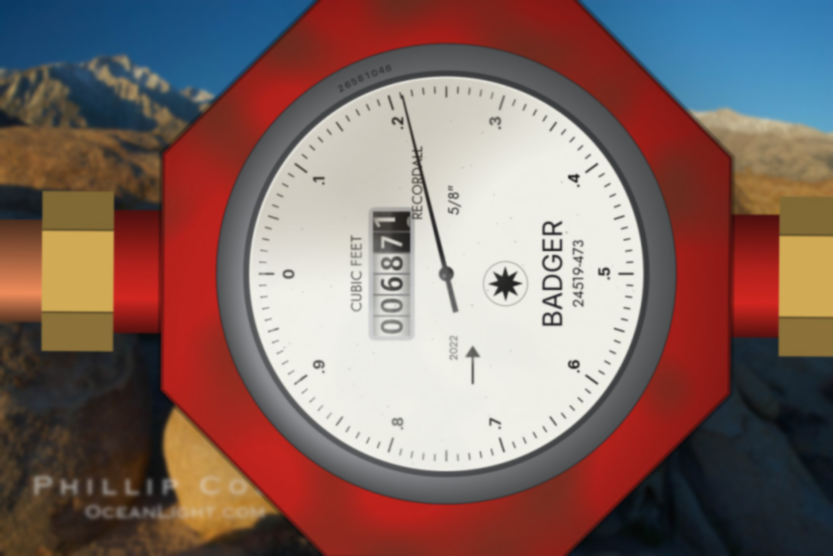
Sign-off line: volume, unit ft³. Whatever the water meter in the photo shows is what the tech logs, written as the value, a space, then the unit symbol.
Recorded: 6871.21 ft³
